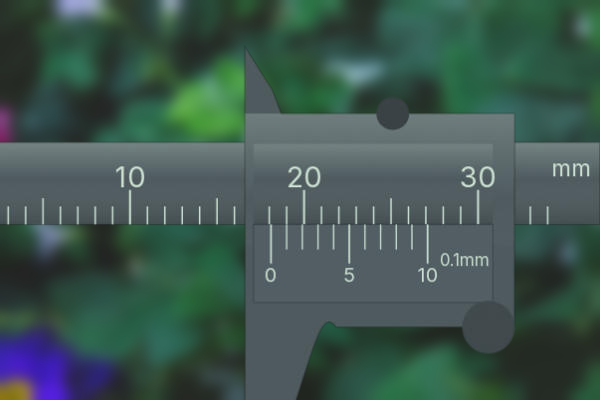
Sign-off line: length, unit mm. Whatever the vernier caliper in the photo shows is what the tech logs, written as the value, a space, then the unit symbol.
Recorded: 18.1 mm
